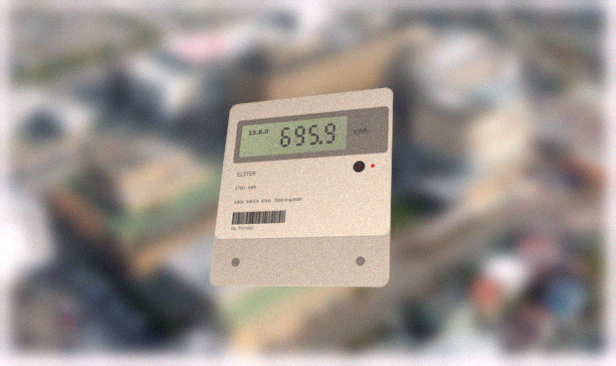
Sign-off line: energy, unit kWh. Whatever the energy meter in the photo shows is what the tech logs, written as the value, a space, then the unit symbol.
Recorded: 695.9 kWh
